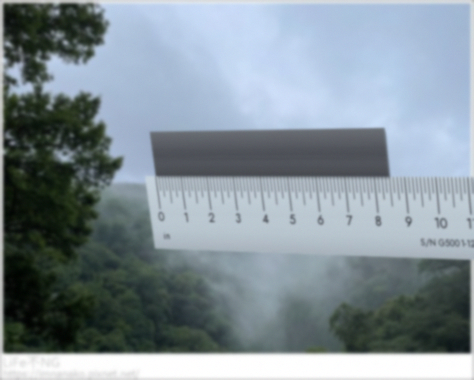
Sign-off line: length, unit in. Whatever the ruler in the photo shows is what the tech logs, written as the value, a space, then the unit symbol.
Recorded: 8.5 in
